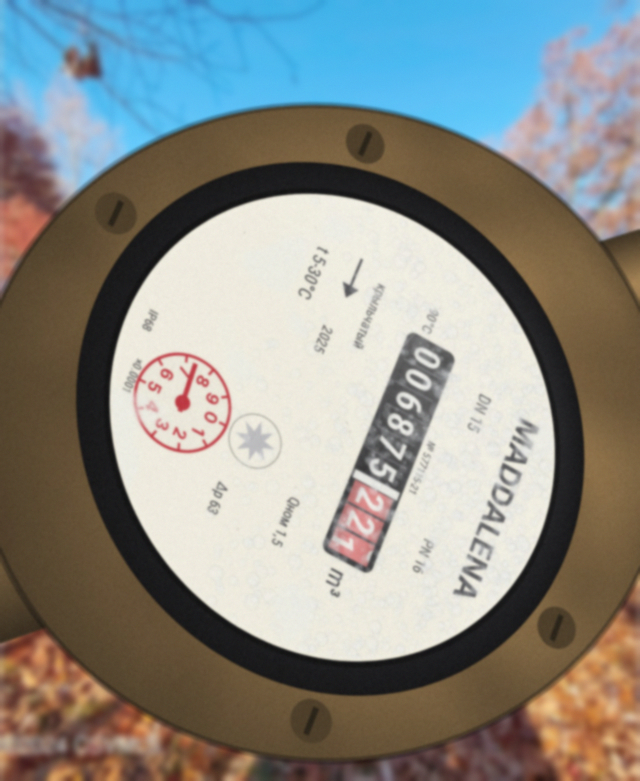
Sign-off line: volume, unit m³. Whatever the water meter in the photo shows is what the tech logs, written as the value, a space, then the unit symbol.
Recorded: 6875.2207 m³
